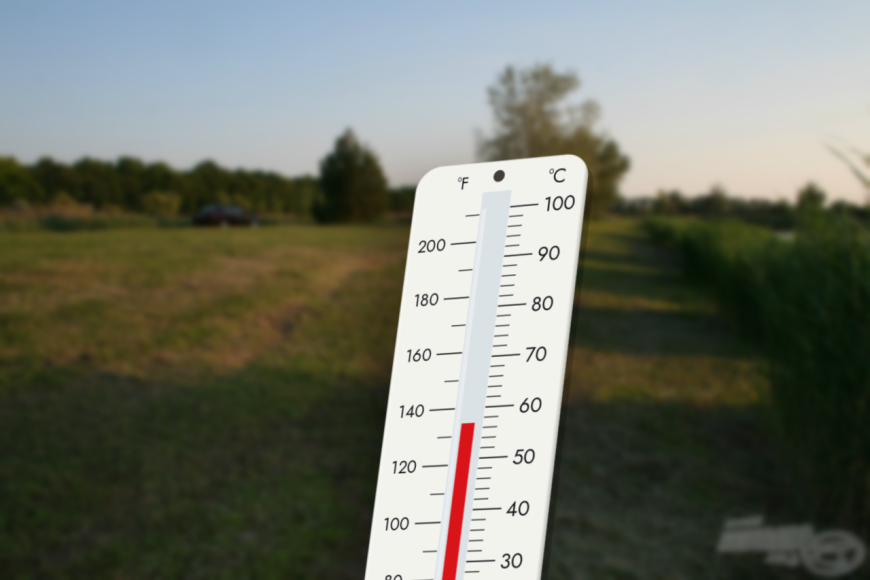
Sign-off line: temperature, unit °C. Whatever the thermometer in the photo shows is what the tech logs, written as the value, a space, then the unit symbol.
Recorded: 57 °C
